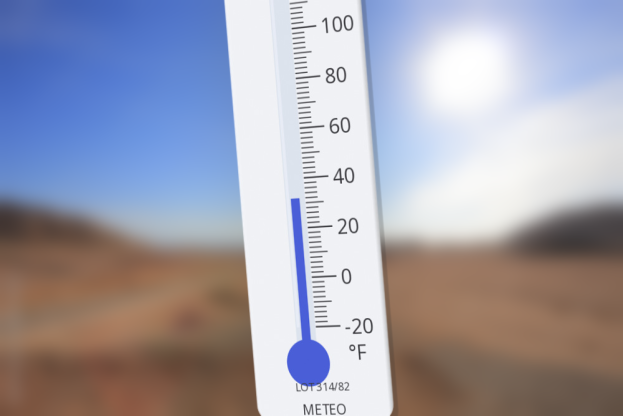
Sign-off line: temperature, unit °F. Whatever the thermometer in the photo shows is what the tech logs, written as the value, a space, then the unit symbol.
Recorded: 32 °F
